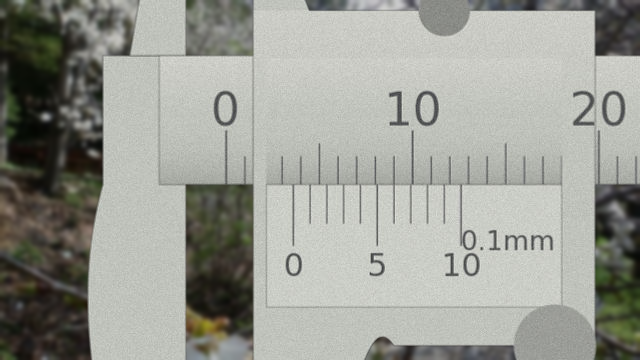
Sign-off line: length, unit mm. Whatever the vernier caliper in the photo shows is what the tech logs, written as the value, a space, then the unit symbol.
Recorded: 3.6 mm
